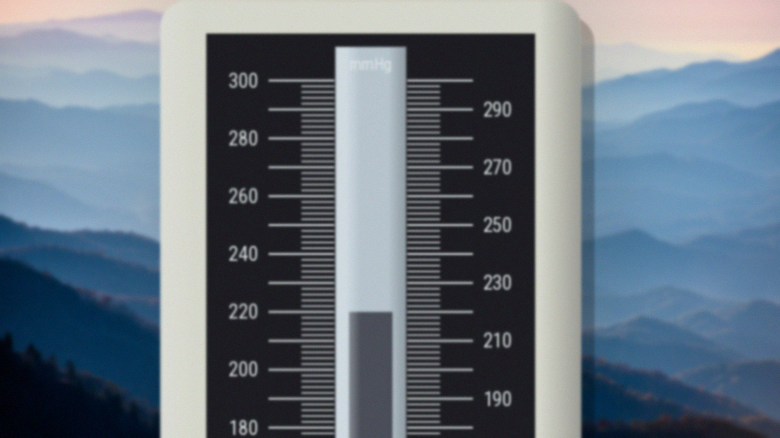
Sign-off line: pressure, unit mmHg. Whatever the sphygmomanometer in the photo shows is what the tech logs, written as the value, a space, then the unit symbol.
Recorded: 220 mmHg
